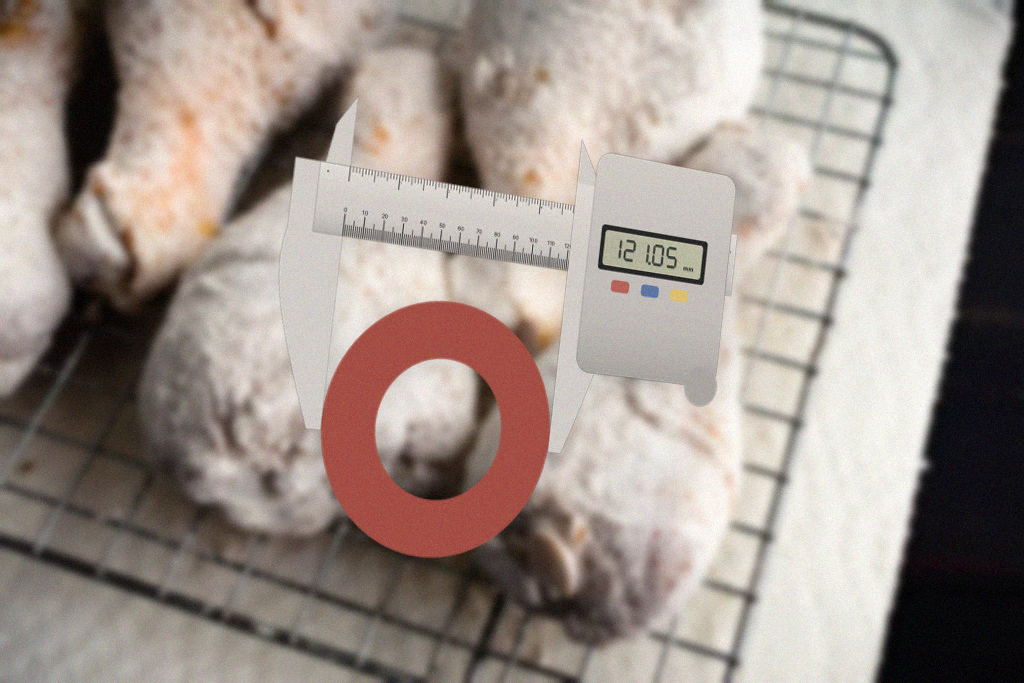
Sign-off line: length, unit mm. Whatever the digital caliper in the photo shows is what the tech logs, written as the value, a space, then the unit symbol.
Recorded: 121.05 mm
